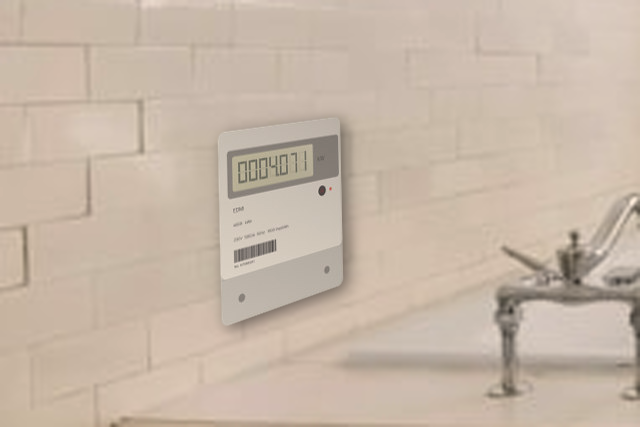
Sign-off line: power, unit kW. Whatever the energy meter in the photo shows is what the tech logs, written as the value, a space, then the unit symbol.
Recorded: 4.071 kW
